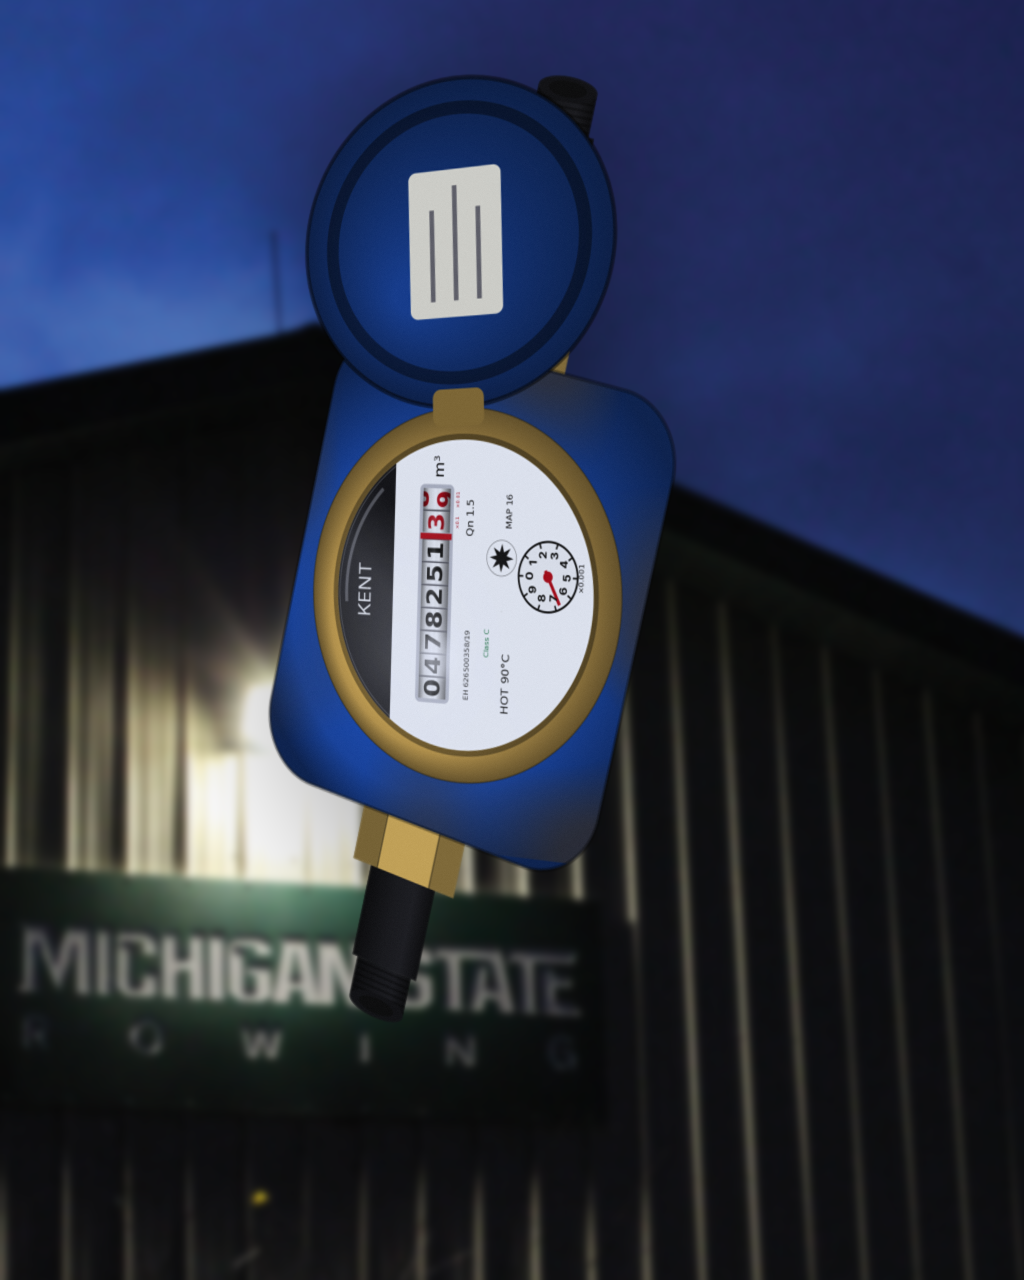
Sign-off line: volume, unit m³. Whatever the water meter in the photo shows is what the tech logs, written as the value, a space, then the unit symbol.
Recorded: 478251.386 m³
